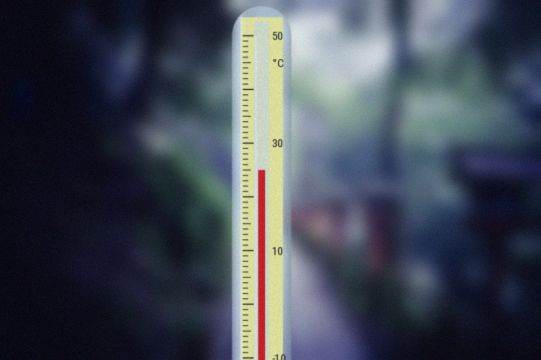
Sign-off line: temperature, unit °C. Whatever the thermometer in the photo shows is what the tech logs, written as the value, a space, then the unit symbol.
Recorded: 25 °C
